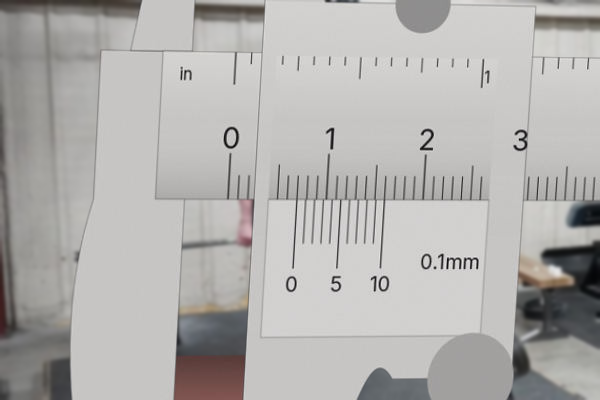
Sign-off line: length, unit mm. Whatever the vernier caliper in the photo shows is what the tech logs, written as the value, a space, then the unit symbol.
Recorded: 7.0 mm
